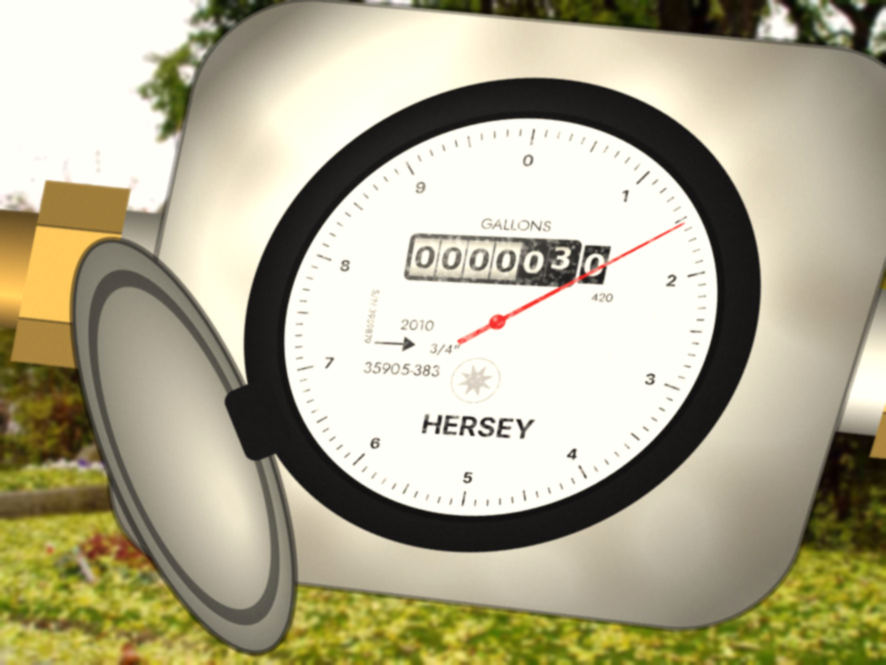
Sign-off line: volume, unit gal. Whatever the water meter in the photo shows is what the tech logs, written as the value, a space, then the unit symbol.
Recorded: 31.5 gal
